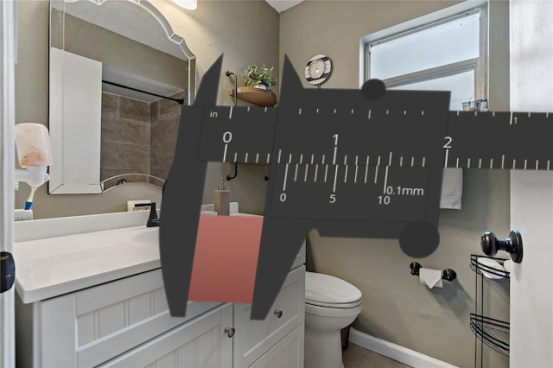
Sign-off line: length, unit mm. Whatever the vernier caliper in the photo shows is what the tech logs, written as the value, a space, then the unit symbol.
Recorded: 5.8 mm
